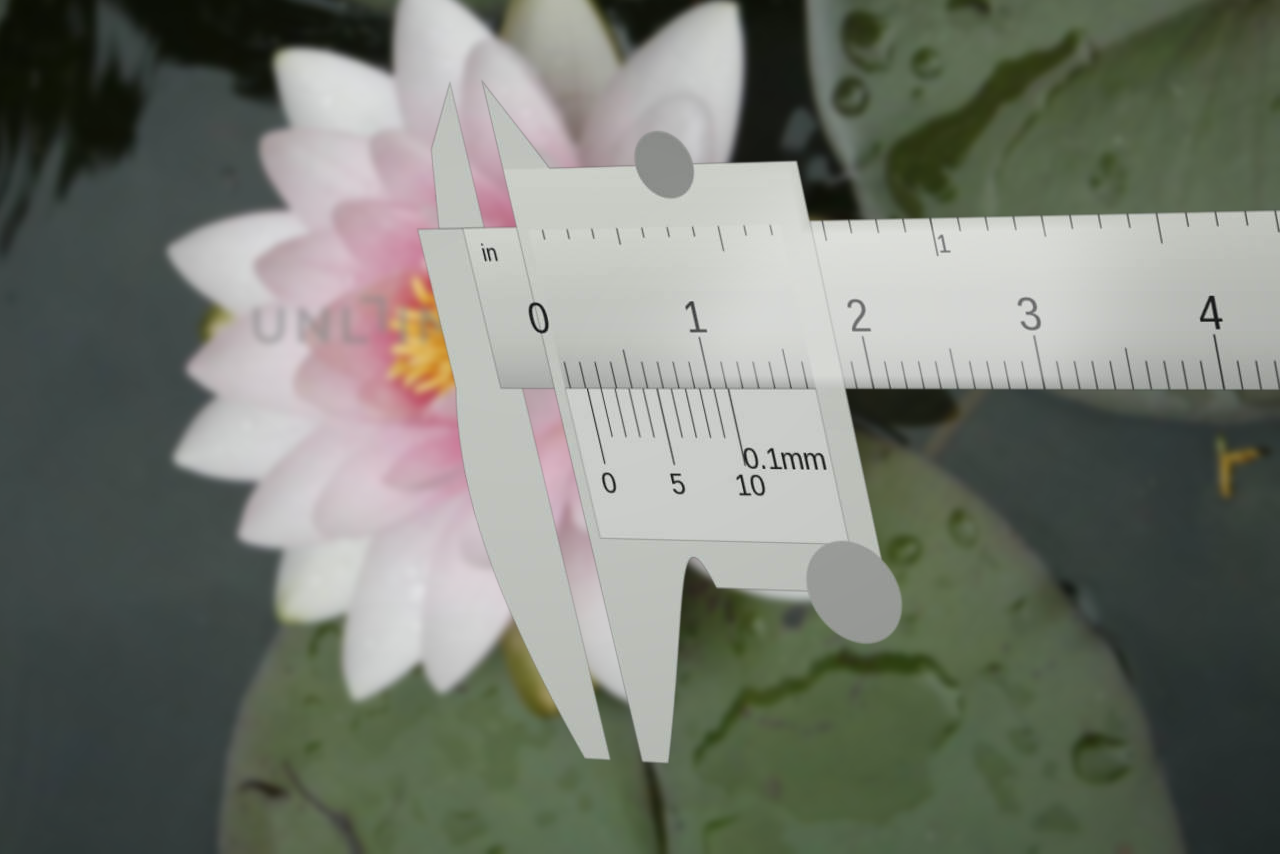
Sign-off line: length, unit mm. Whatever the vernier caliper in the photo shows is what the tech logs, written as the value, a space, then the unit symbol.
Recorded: 2.1 mm
